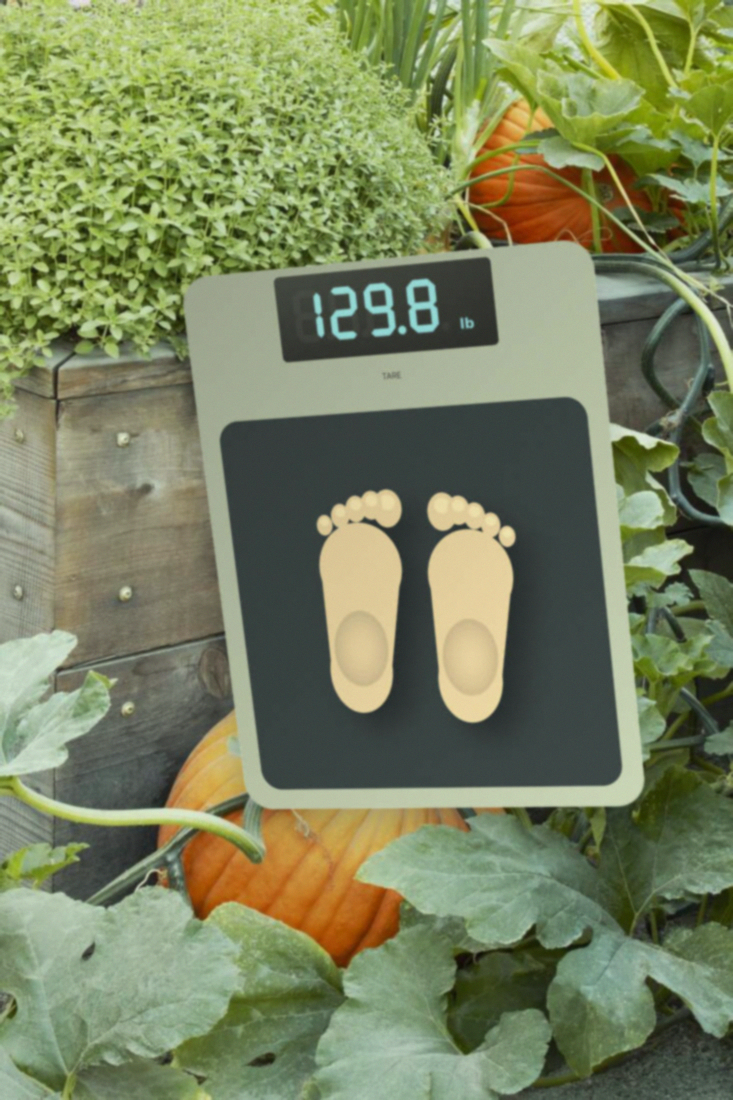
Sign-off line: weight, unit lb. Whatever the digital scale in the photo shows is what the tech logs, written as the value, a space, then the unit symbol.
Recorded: 129.8 lb
